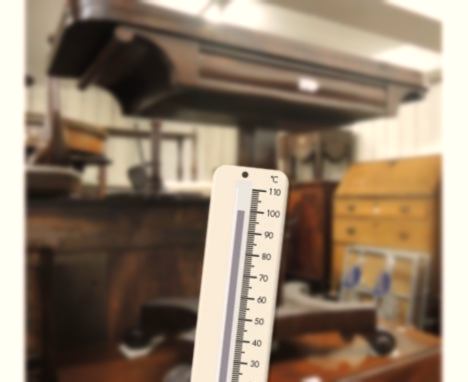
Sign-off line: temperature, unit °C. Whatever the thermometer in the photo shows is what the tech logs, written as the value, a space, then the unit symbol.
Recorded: 100 °C
